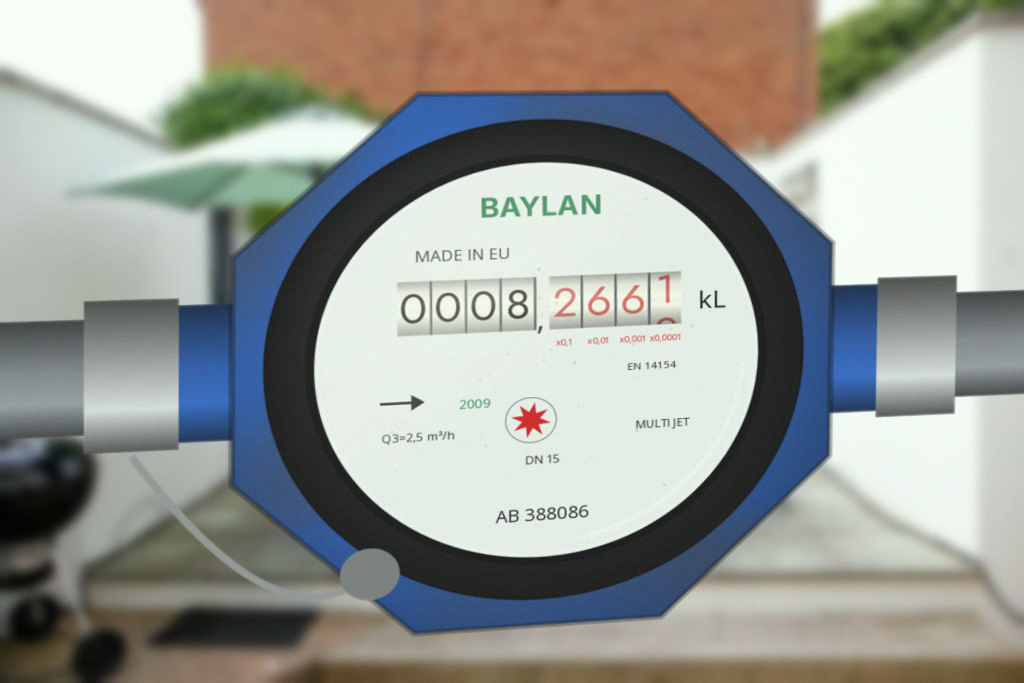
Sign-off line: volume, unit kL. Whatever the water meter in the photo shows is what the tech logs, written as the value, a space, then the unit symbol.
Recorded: 8.2661 kL
